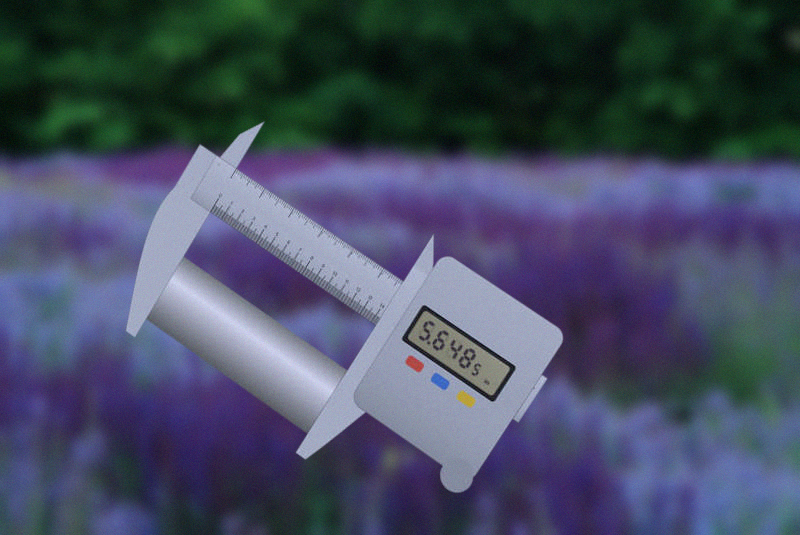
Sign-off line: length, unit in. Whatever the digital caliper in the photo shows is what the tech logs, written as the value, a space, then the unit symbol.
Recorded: 5.6485 in
